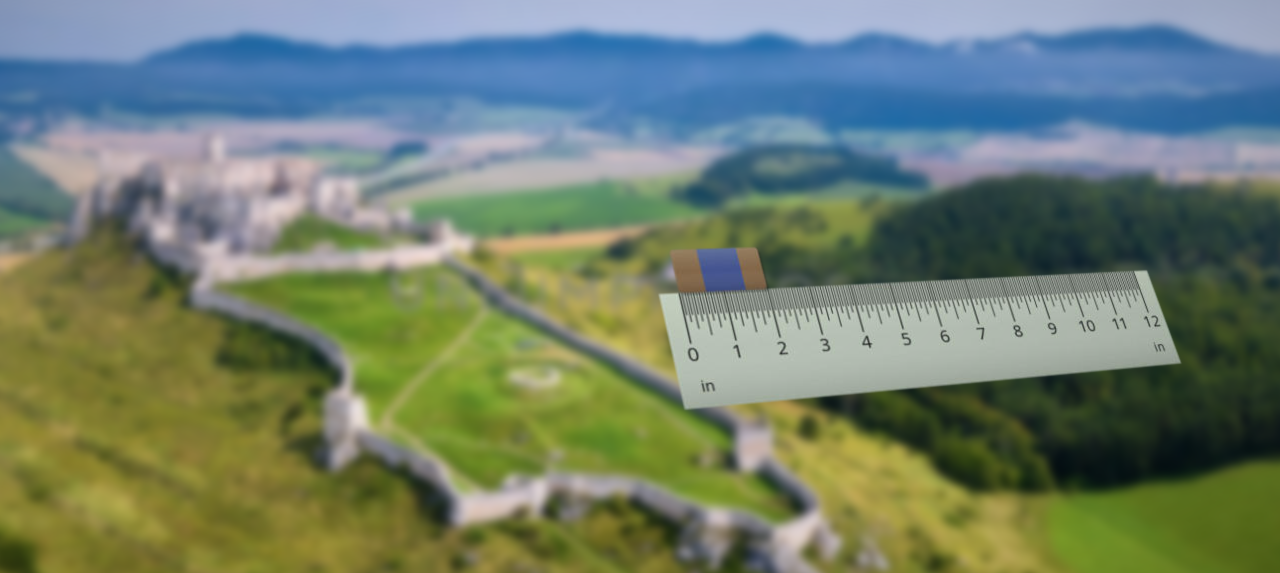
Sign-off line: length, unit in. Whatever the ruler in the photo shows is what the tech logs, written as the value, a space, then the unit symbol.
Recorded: 2 in
